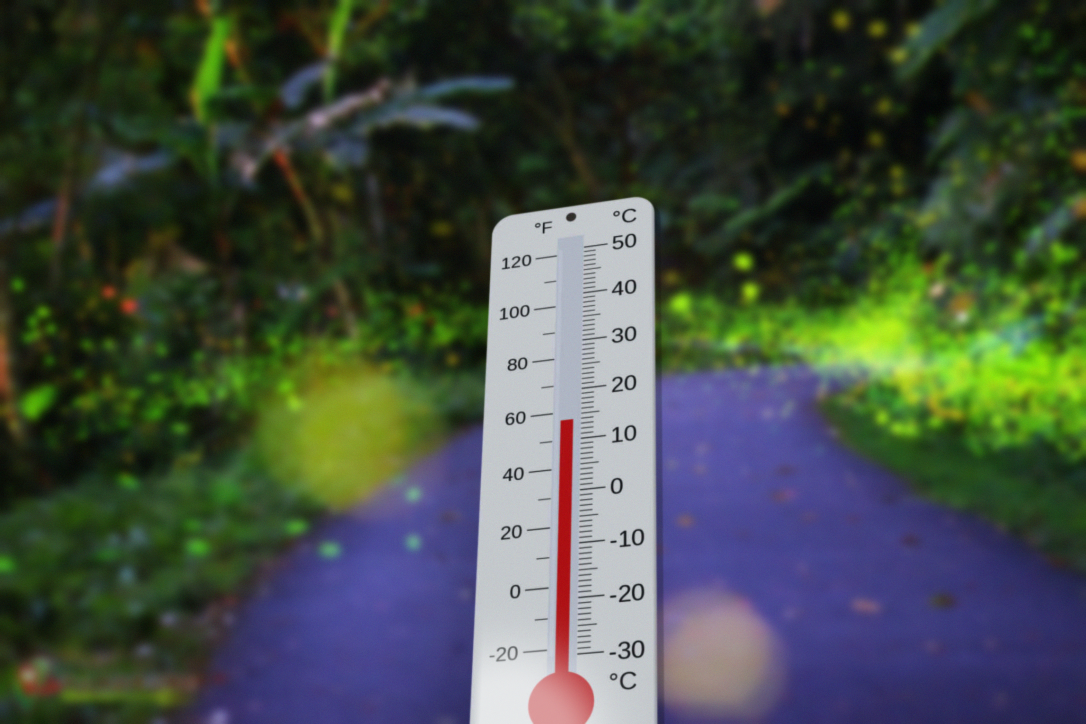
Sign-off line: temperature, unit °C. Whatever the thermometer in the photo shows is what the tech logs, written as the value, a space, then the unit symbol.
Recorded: 14 °C
